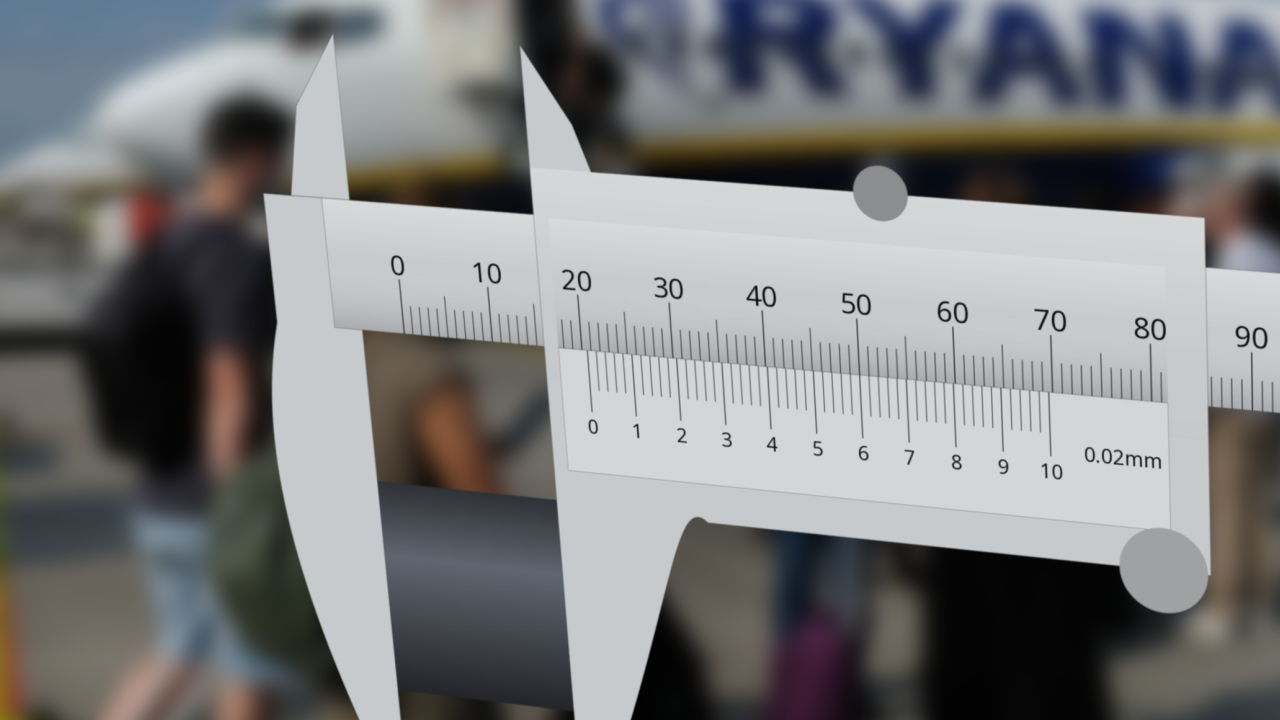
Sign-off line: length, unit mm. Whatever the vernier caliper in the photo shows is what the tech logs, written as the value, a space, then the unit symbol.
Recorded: 20.6 mm
